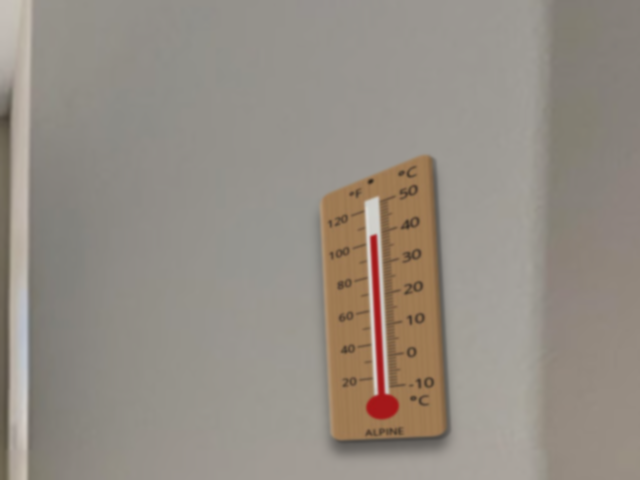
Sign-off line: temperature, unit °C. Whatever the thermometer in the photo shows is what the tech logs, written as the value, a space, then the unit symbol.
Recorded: 40 °C
